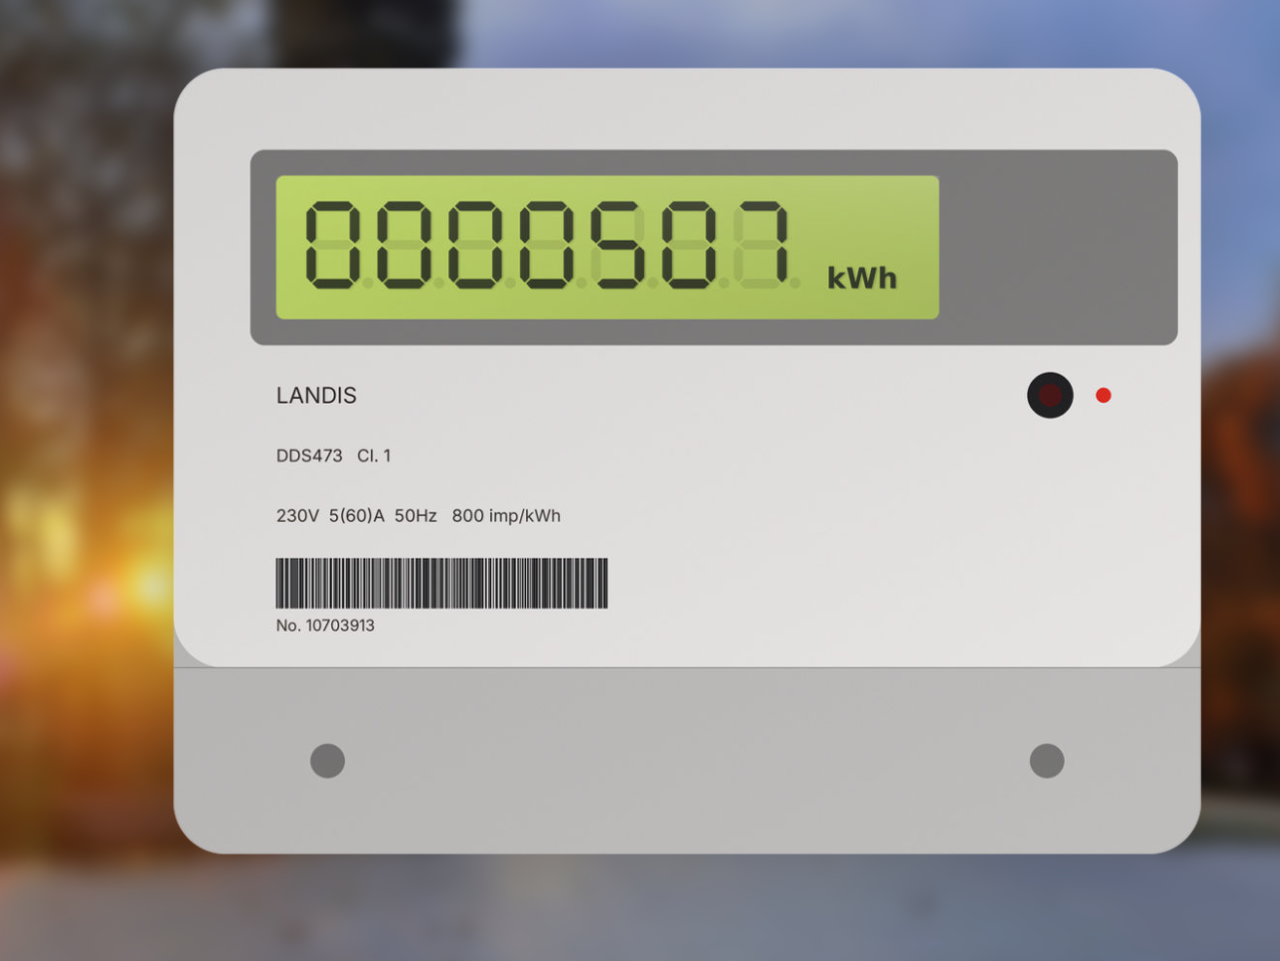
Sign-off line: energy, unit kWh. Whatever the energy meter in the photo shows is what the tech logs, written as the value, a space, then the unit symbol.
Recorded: 507 kWh
